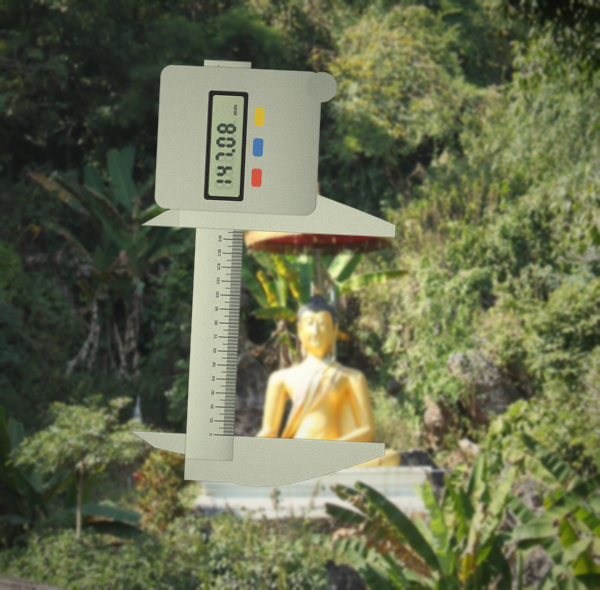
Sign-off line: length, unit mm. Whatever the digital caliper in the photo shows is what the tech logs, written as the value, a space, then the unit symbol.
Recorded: 147.08 mm
